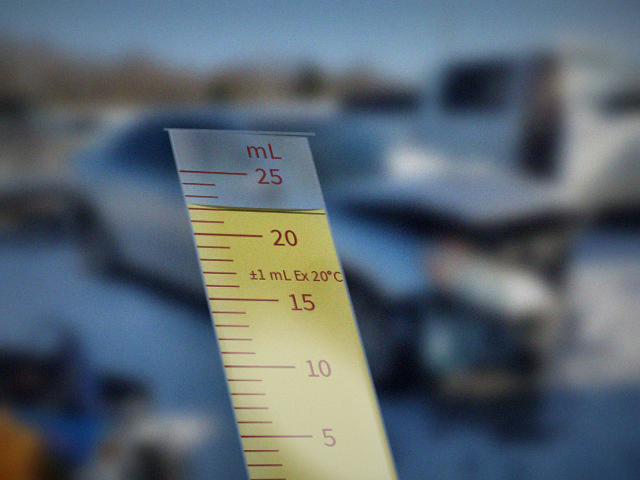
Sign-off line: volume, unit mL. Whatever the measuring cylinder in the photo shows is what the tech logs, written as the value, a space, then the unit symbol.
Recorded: 22 mL
